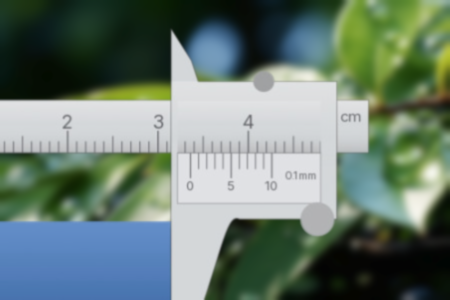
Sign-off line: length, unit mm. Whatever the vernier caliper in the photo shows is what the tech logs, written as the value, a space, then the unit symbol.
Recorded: 33.6 mm
